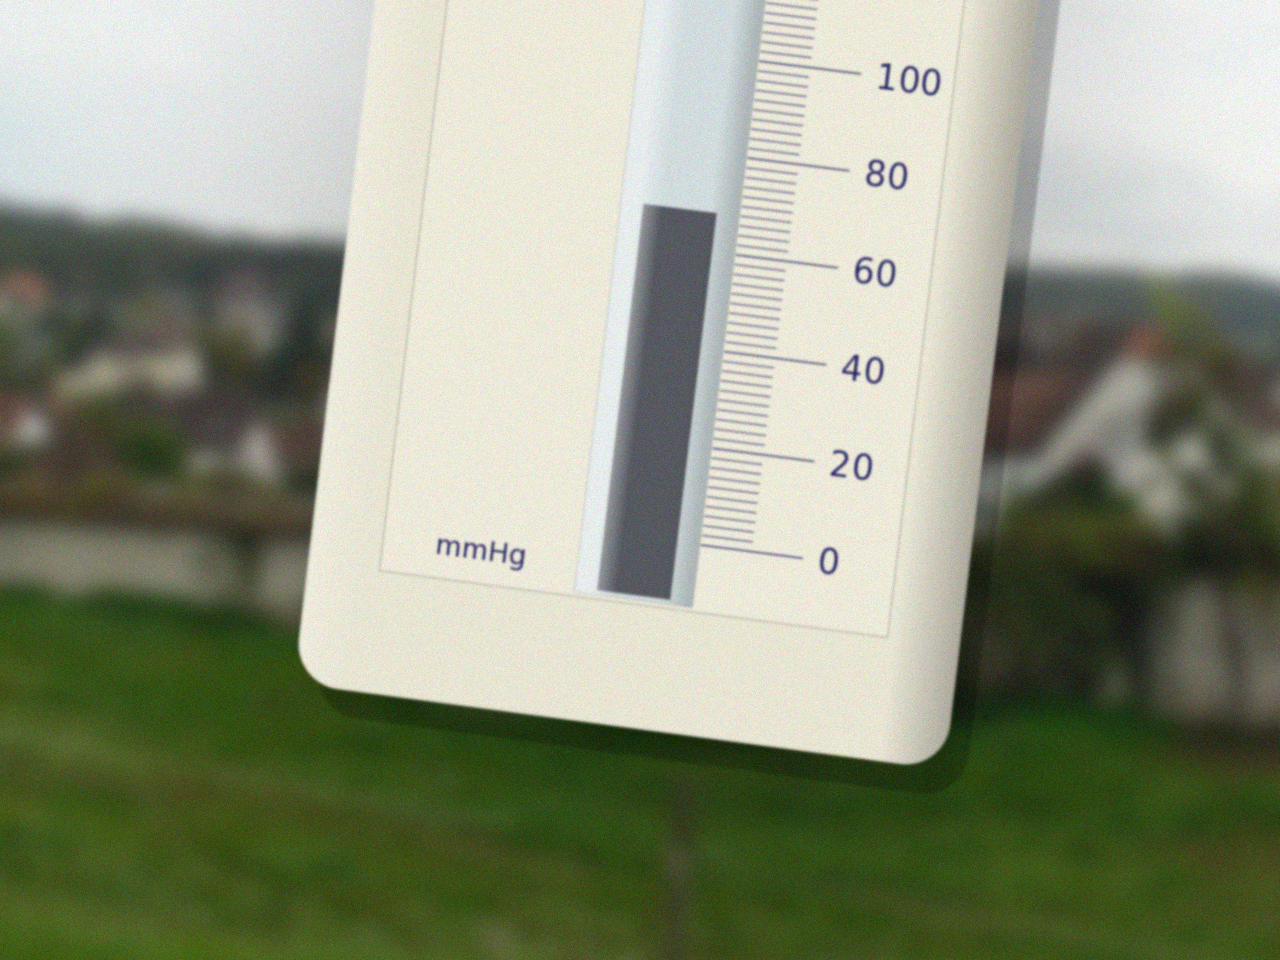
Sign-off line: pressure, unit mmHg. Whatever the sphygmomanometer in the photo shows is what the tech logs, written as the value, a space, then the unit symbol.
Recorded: 68 mmHg
